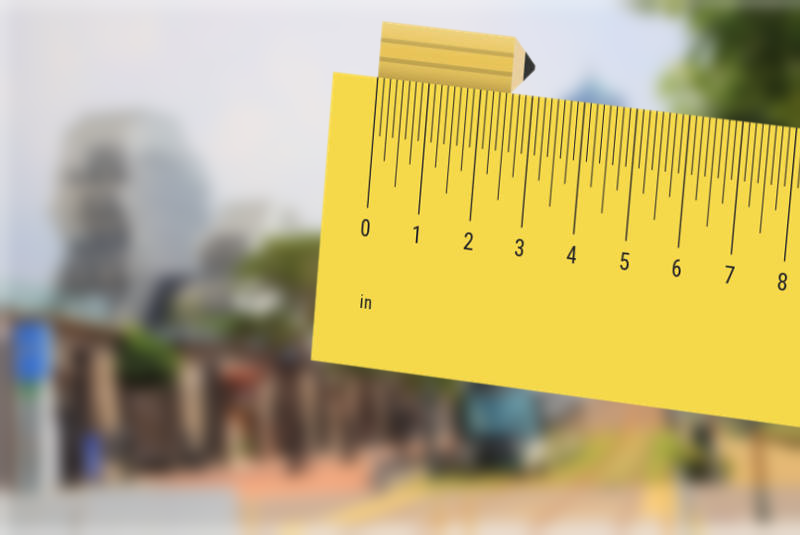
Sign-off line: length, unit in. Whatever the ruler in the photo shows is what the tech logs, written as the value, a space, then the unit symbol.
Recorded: 3 in
